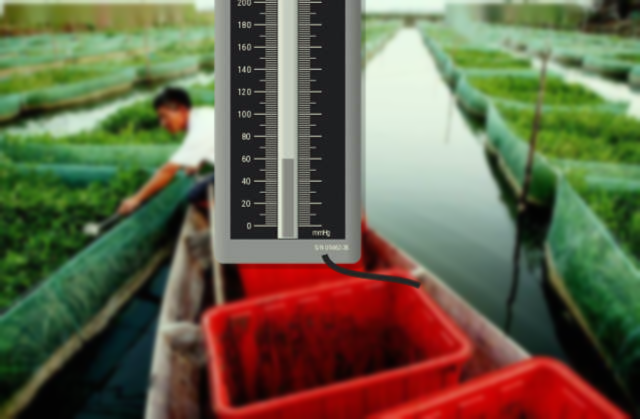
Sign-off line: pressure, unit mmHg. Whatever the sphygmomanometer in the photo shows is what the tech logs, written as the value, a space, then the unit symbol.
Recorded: 60 mmHg
